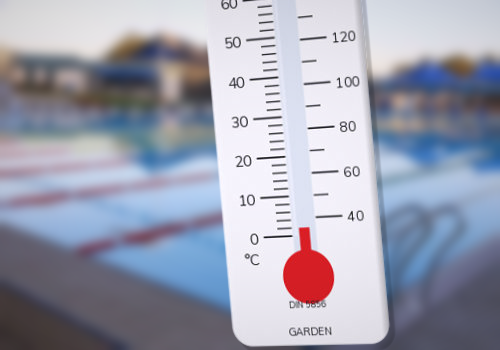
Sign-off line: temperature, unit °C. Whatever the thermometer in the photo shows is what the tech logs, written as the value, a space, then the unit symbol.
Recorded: 2 °C
